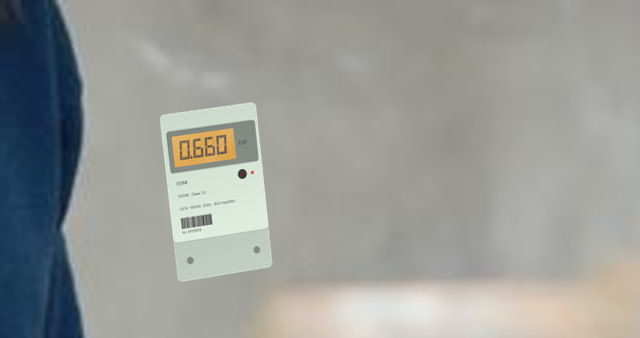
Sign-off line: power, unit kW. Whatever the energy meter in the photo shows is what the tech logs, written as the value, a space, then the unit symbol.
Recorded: 0.660 kW
